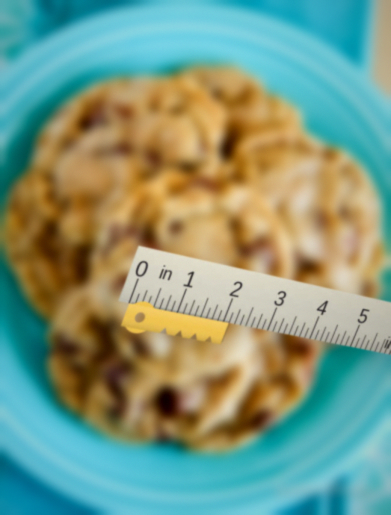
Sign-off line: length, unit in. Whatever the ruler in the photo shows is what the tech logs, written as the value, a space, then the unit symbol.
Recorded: 2.125 in
